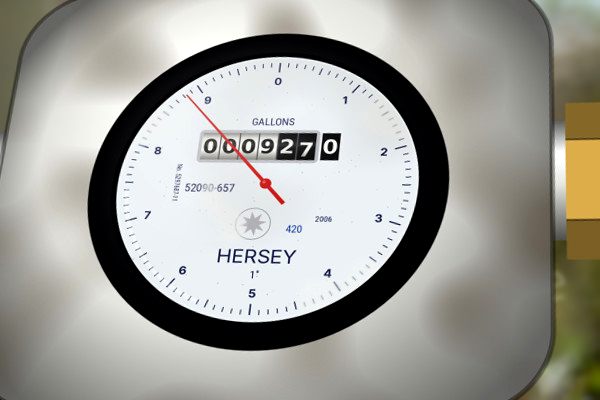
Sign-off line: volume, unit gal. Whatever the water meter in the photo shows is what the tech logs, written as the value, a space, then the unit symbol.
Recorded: 9268.8 gal
